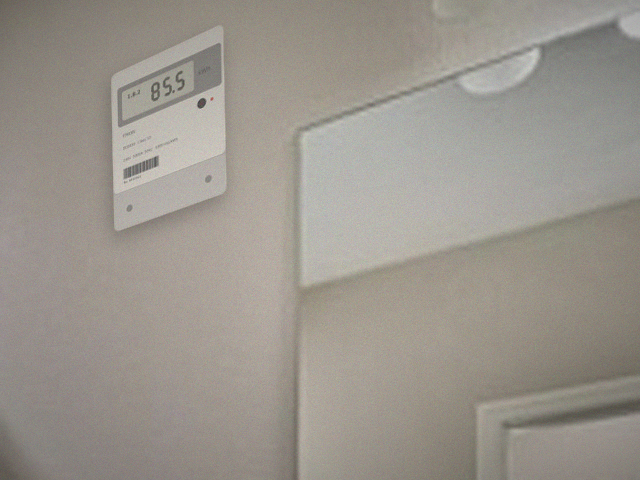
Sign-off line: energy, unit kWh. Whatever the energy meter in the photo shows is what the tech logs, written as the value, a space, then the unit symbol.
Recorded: 85.5 kWh
